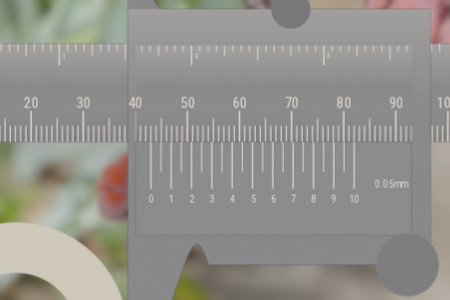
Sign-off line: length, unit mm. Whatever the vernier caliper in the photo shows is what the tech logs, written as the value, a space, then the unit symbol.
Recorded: 43.0 mm
